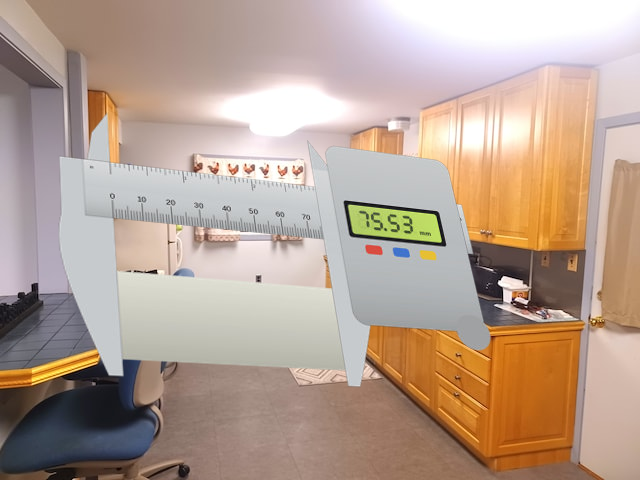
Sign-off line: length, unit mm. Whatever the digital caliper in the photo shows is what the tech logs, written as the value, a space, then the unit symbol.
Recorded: 75.53 mm
